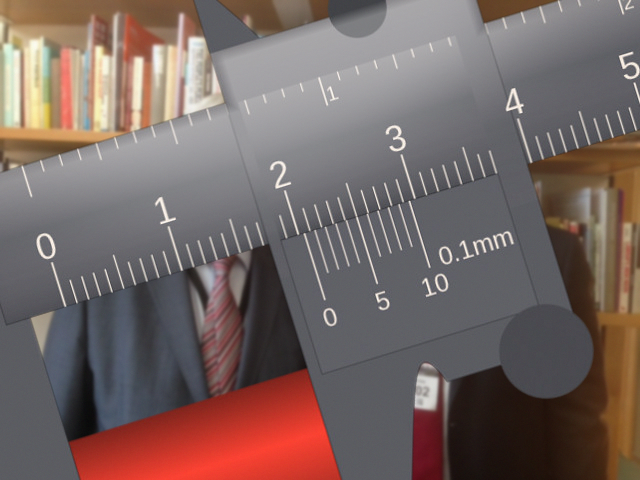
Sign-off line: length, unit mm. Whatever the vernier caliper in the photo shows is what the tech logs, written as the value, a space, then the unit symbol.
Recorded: 20.5 mm
